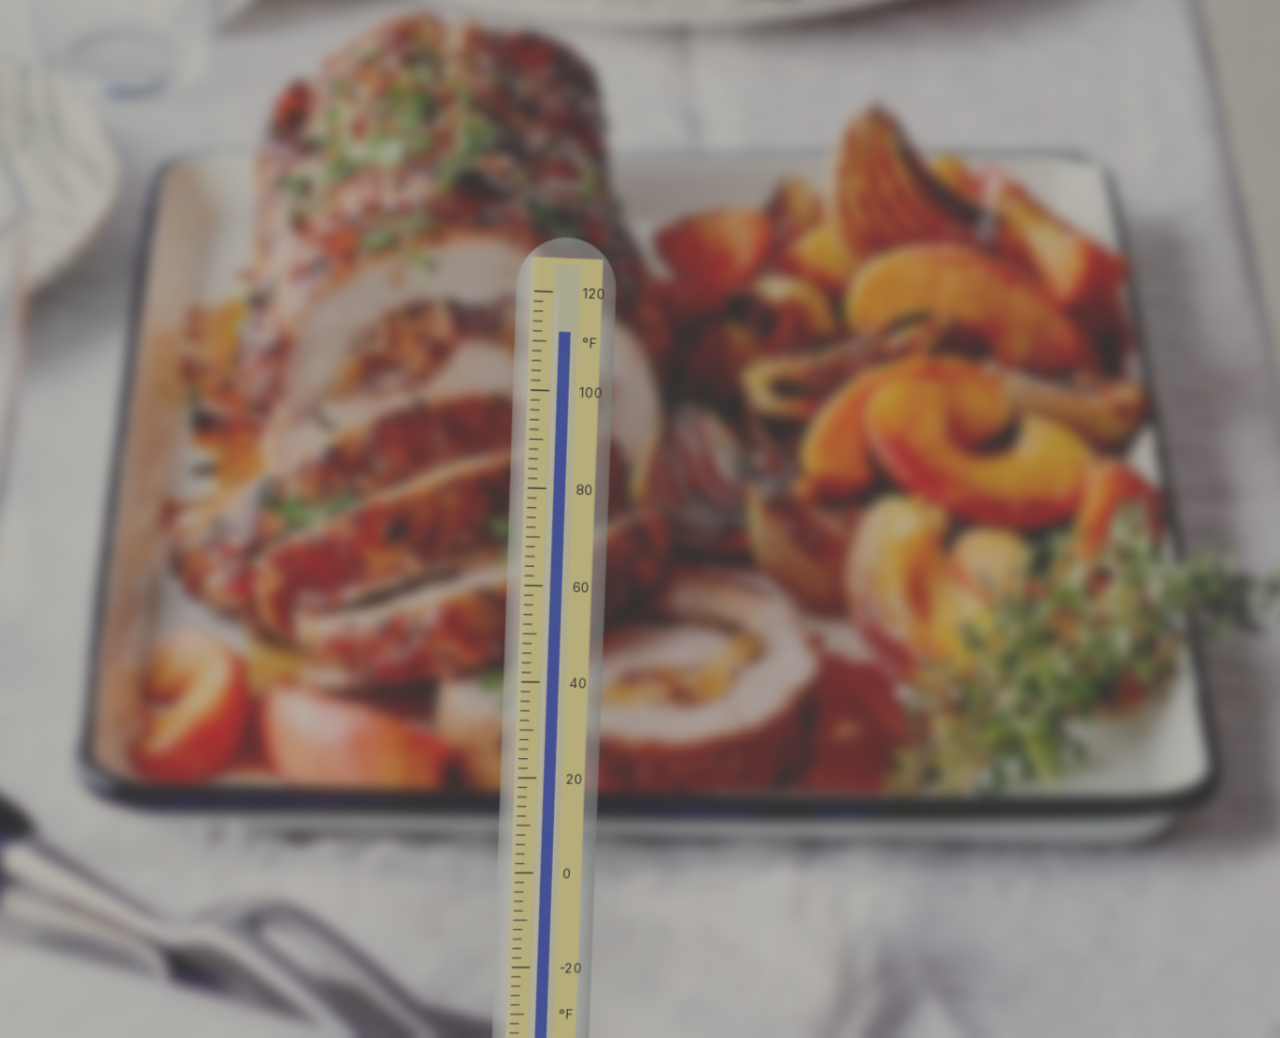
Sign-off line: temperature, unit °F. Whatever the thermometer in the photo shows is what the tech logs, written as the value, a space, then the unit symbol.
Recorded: 112 °F
